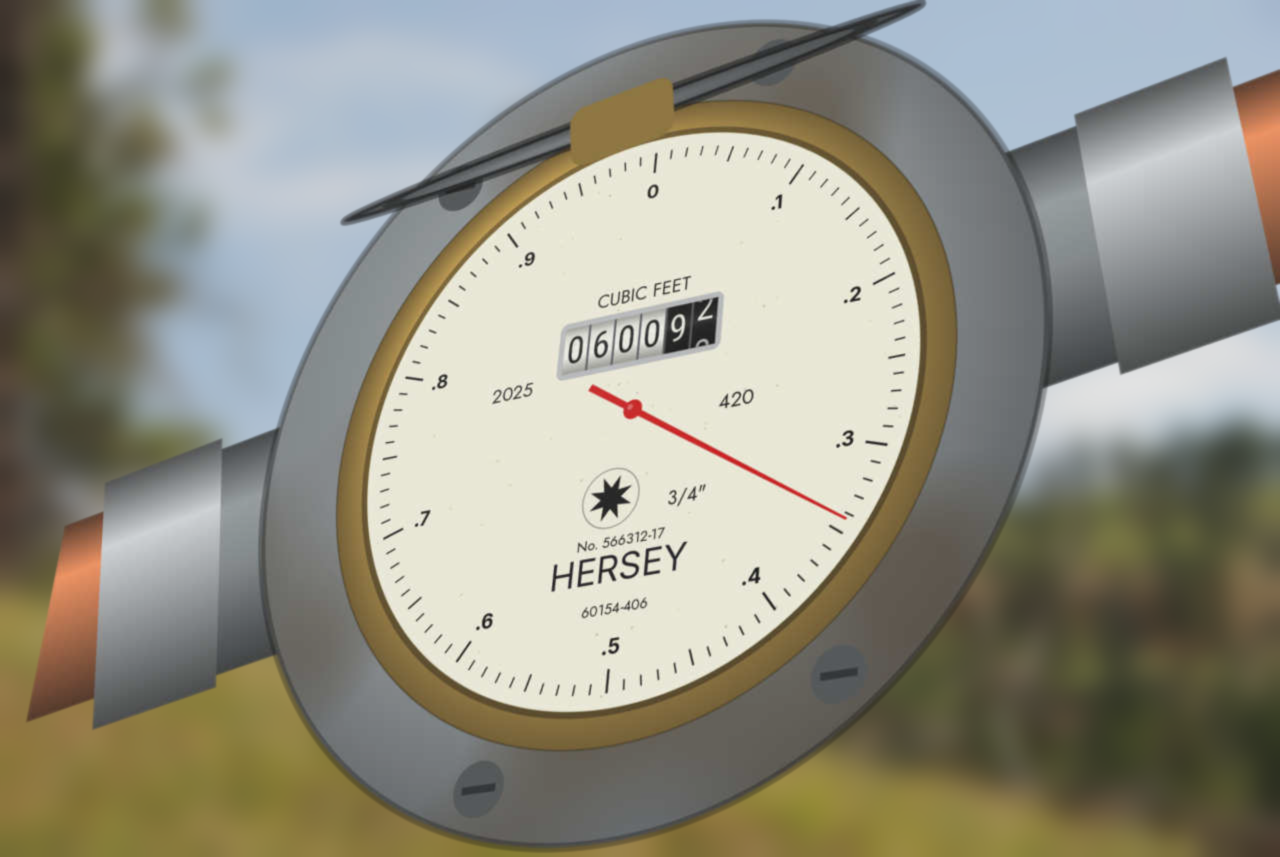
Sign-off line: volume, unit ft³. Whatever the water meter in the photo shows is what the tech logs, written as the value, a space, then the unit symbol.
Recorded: 60092.34 ft³
